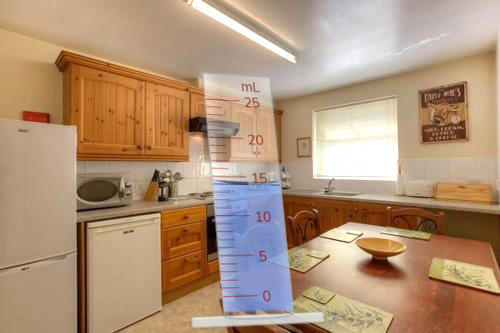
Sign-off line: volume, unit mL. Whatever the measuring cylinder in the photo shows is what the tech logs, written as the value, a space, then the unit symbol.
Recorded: 14 mL
